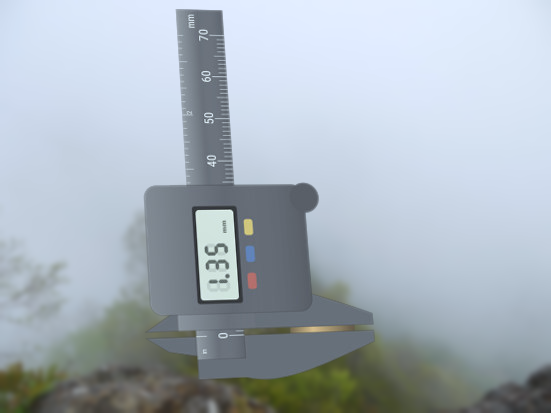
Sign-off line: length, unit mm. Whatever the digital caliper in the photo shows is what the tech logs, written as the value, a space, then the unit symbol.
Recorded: 1.35 mm
